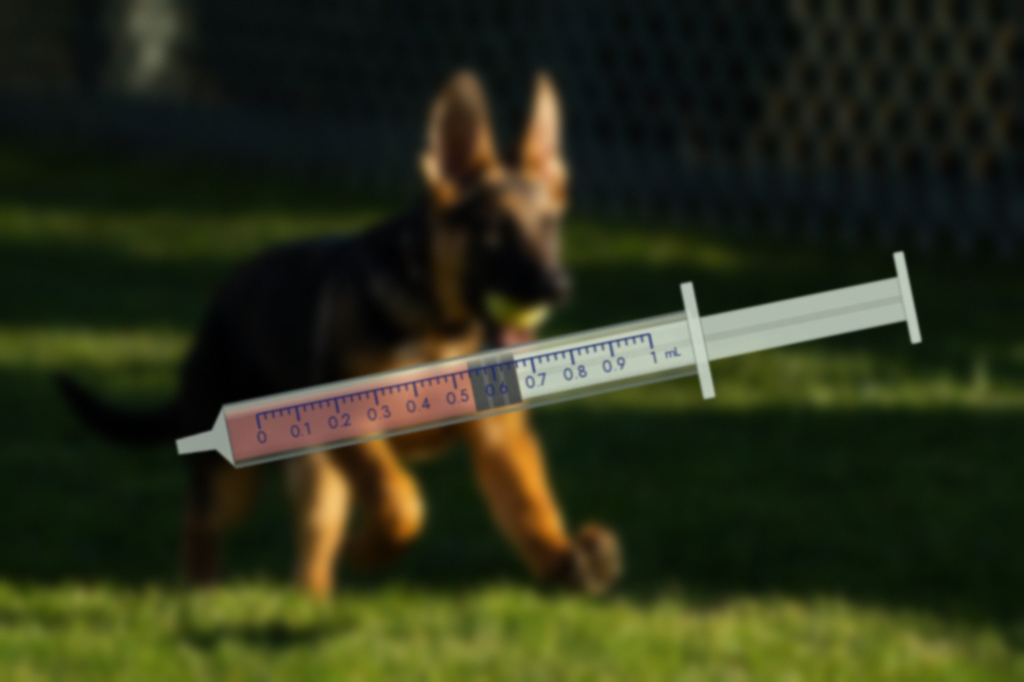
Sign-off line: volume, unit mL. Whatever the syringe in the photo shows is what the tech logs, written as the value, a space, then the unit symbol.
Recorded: 0.54 mL
